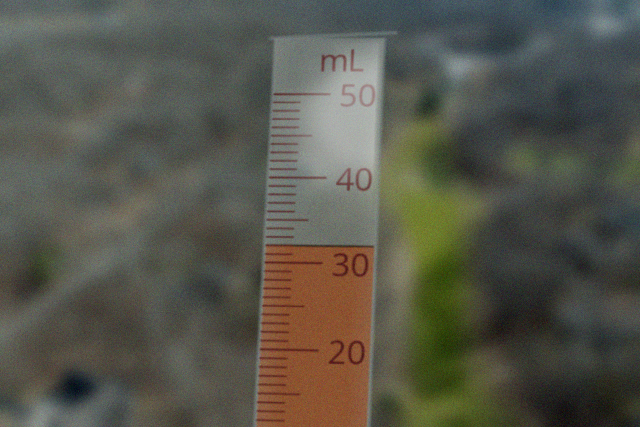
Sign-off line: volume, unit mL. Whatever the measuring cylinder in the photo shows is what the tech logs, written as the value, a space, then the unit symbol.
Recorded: 32 mL
